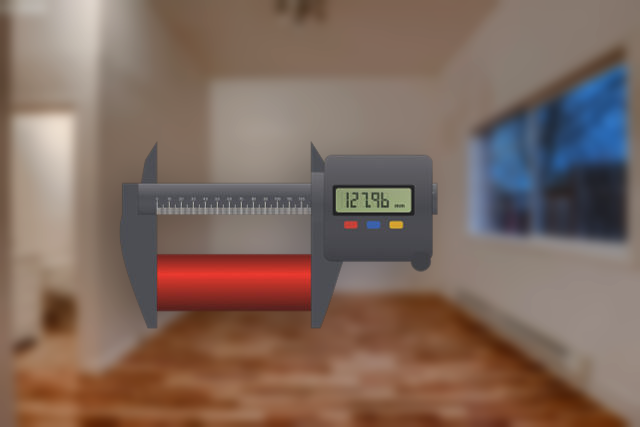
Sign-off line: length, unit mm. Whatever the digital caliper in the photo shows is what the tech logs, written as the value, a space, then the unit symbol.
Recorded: 127.96 mm
